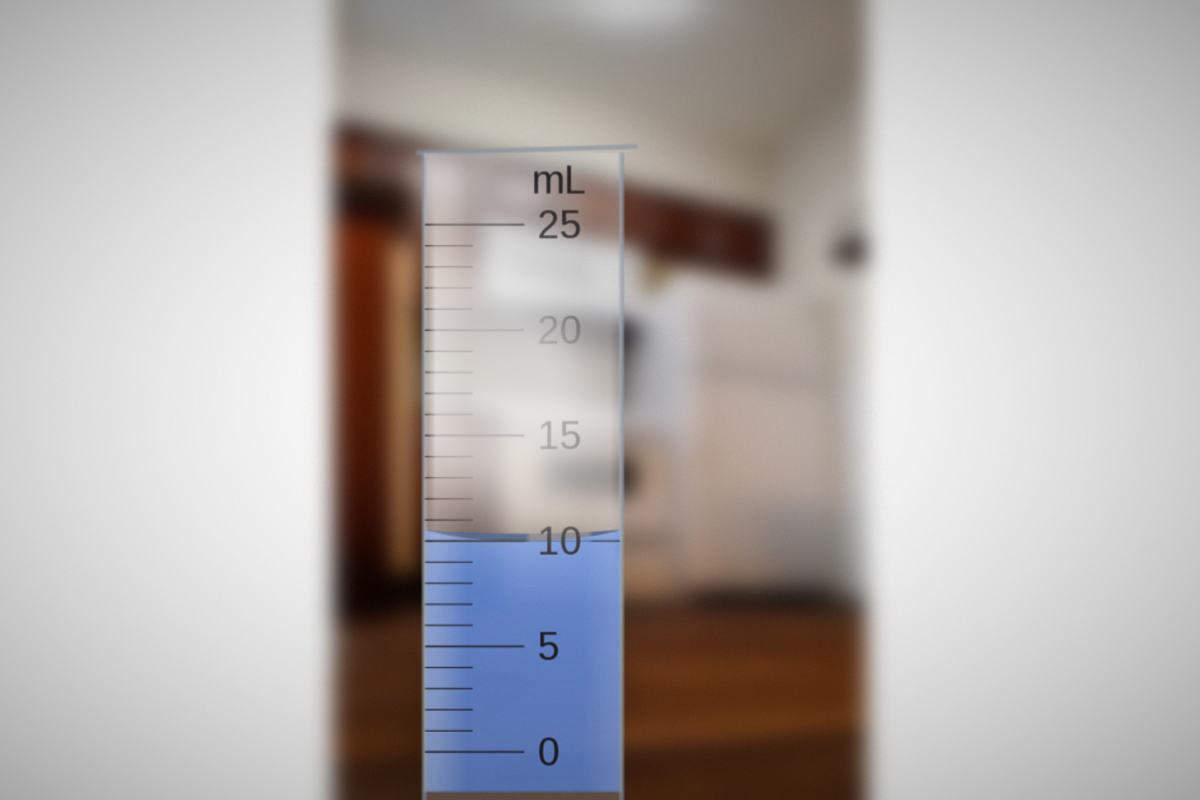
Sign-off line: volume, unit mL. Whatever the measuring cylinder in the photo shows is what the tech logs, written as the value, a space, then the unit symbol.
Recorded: 10 mL
